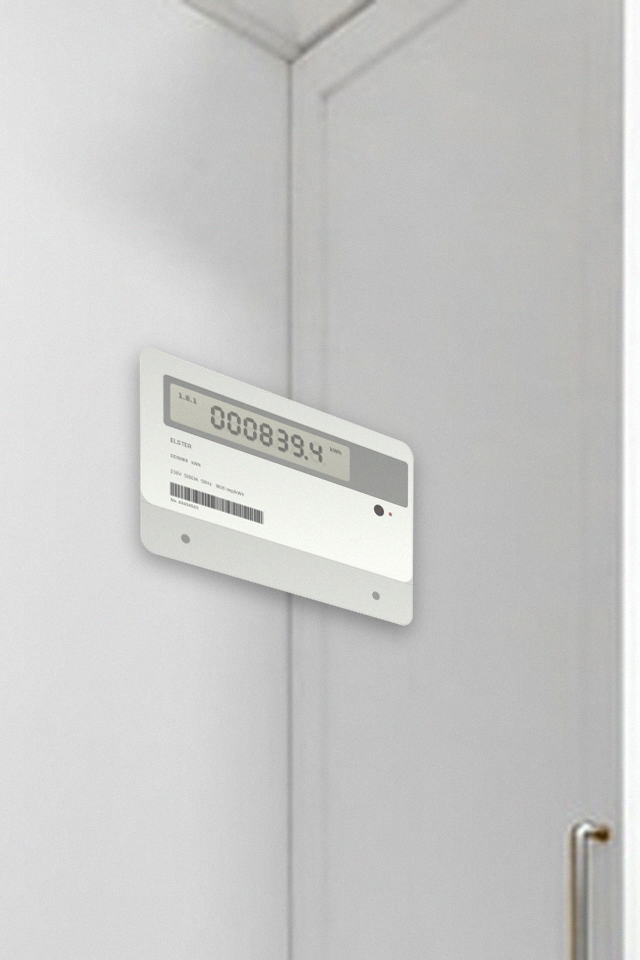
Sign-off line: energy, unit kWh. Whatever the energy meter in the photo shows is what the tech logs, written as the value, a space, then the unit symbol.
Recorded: 839.4 kWh
